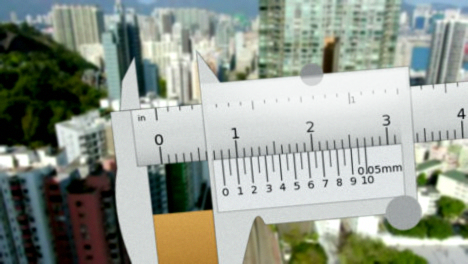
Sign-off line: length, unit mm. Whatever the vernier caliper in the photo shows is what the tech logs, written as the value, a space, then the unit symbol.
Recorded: 8.0 mm
